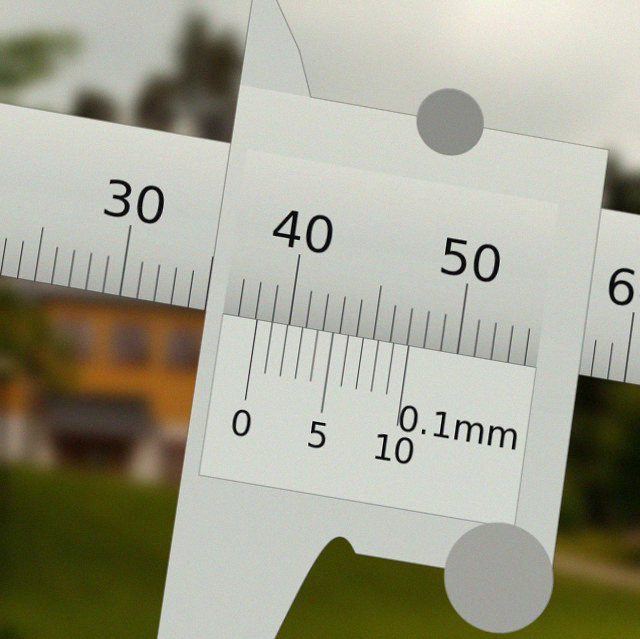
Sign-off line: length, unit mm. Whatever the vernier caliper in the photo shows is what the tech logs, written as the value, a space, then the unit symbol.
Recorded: 38.1 mm
